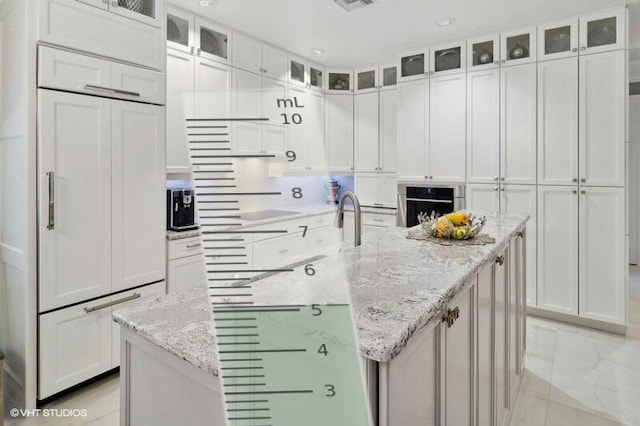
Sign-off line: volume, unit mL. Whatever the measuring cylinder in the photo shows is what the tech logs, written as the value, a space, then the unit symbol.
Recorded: 5.1 mL
